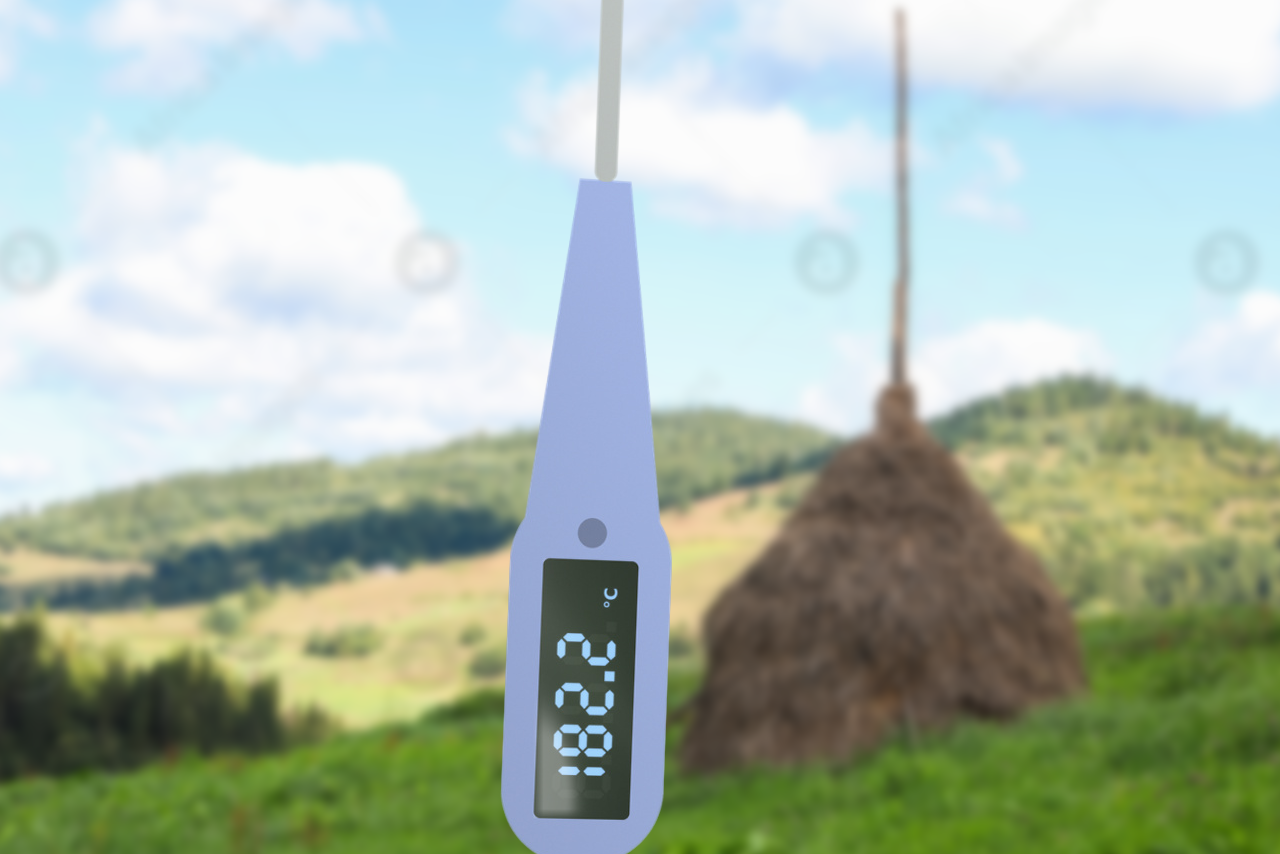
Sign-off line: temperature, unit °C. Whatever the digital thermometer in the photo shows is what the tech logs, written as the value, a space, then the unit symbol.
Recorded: 182.2 °C
